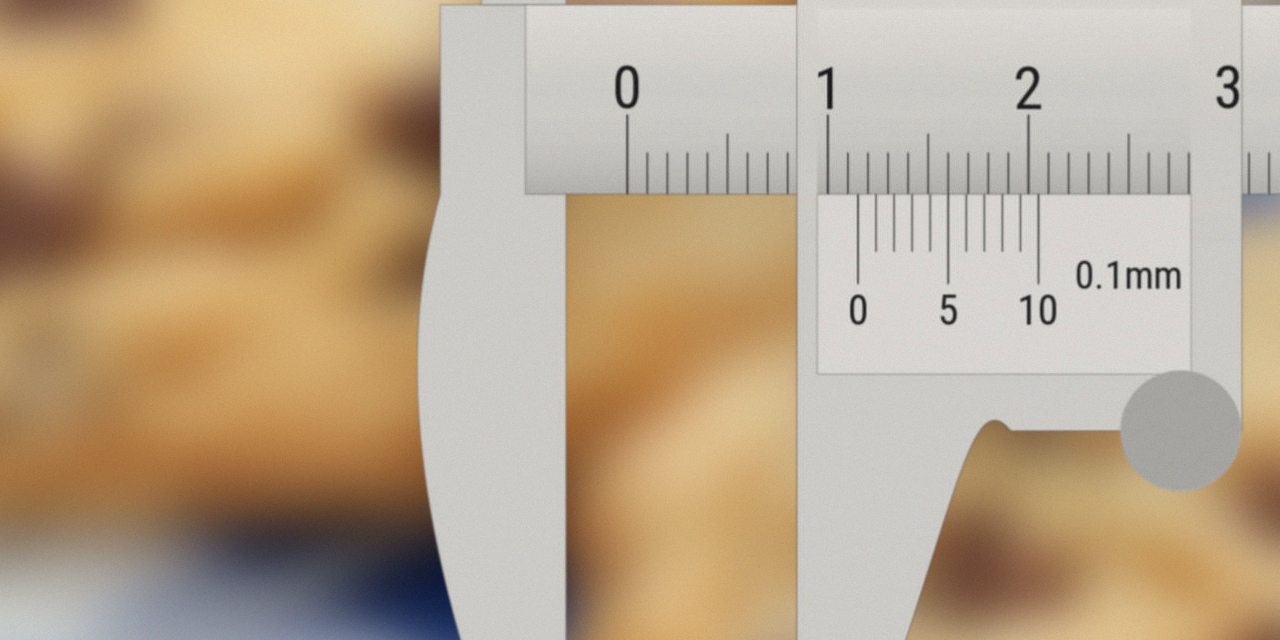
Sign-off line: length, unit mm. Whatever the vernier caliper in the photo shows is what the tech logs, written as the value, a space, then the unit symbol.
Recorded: 11.5 mm
